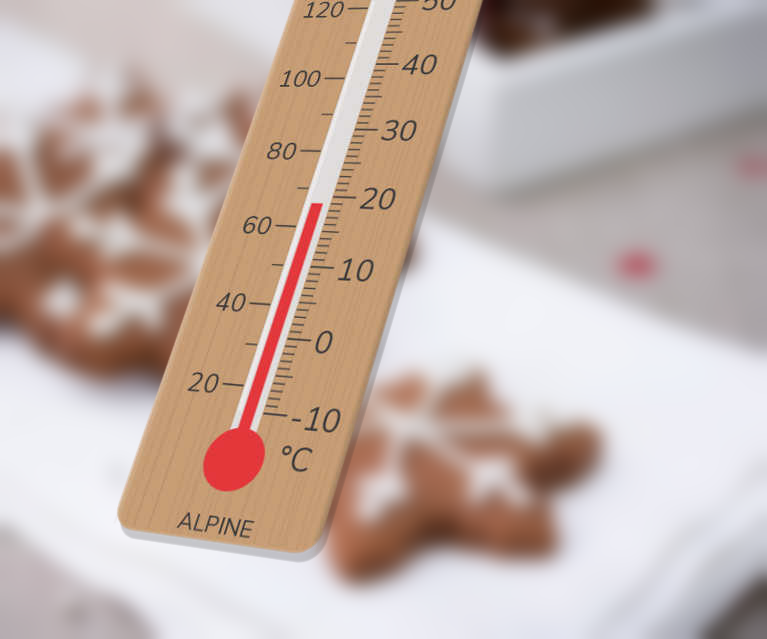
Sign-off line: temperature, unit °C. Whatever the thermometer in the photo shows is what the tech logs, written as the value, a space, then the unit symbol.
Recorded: 19 °C
